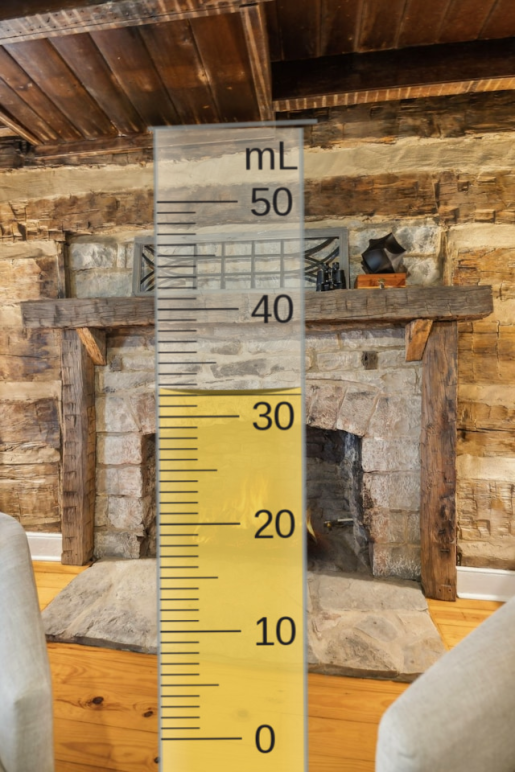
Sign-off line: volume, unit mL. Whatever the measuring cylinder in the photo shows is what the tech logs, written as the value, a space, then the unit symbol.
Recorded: 32 mL
